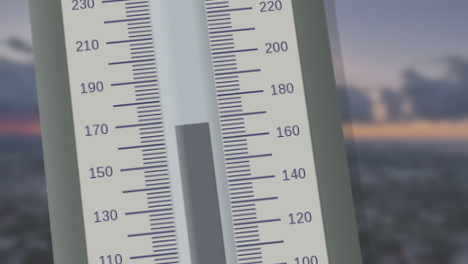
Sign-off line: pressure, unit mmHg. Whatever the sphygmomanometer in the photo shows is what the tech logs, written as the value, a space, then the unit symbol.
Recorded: 168 mmHg
